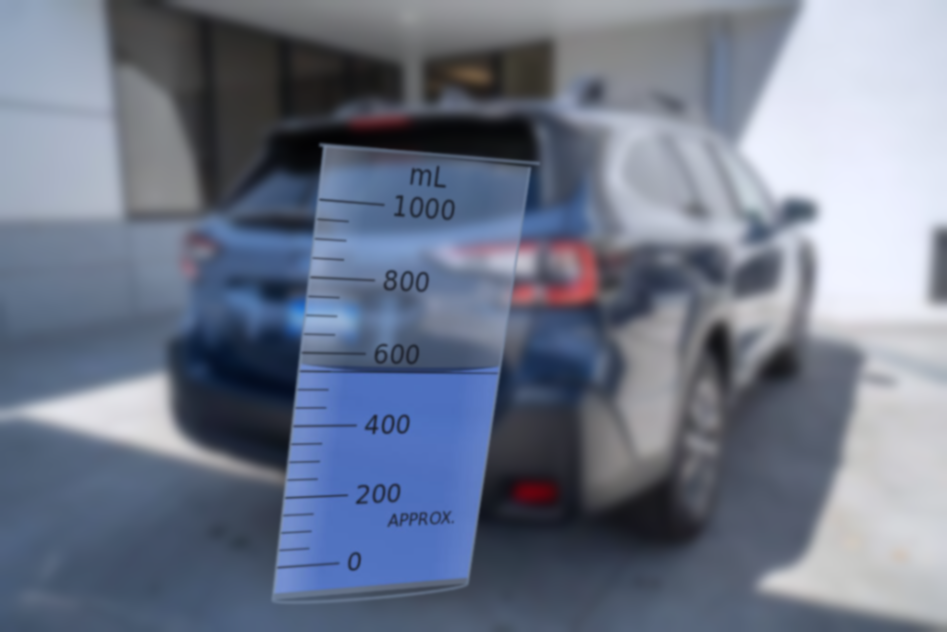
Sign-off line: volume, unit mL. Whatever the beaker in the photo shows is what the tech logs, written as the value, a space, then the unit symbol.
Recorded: 550 mL
